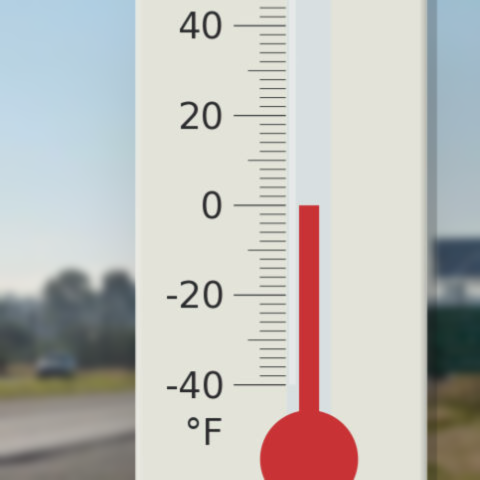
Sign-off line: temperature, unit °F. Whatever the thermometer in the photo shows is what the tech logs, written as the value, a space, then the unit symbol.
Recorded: 0 °F
